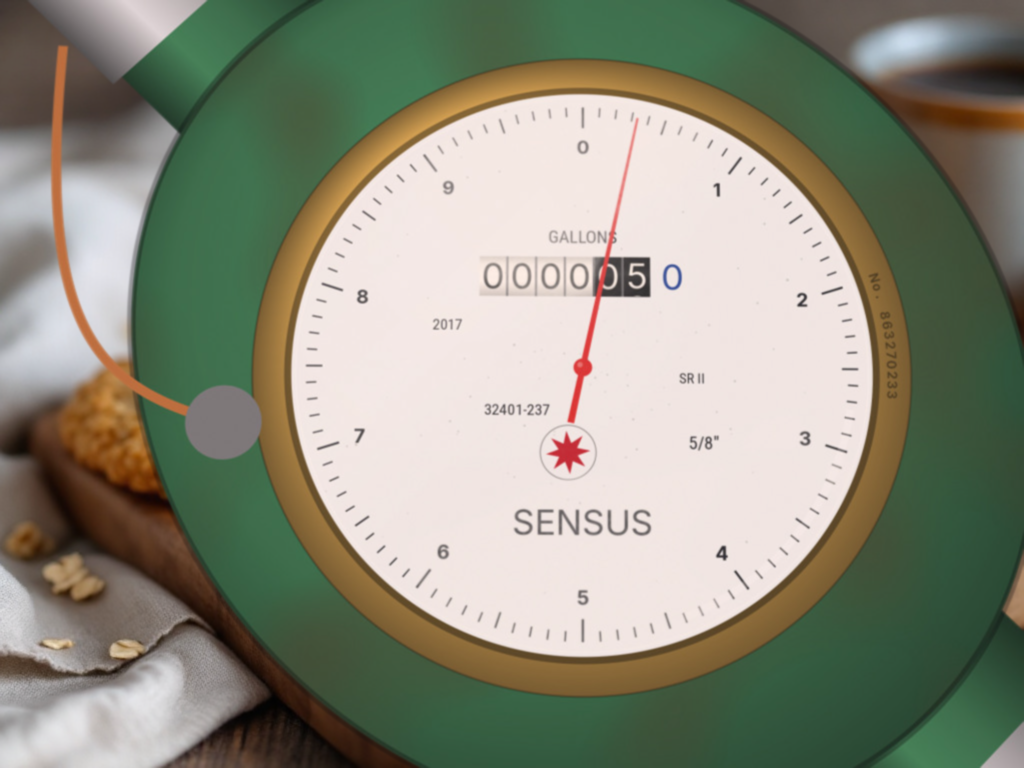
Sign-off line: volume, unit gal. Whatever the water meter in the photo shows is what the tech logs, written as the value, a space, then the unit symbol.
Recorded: 50.3 gal
